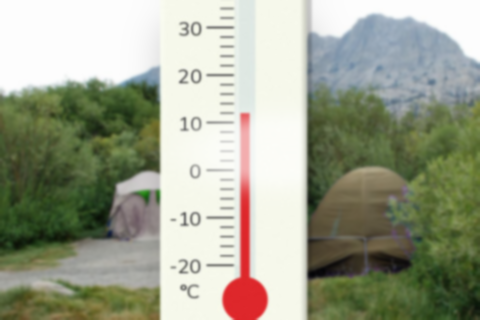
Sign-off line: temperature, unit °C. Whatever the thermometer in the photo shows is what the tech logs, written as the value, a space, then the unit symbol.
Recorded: 12 °C
